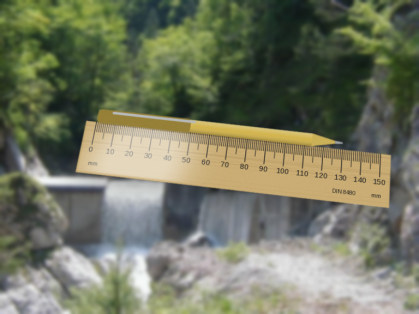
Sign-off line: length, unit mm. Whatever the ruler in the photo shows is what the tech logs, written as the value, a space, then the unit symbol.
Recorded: 130 mm
